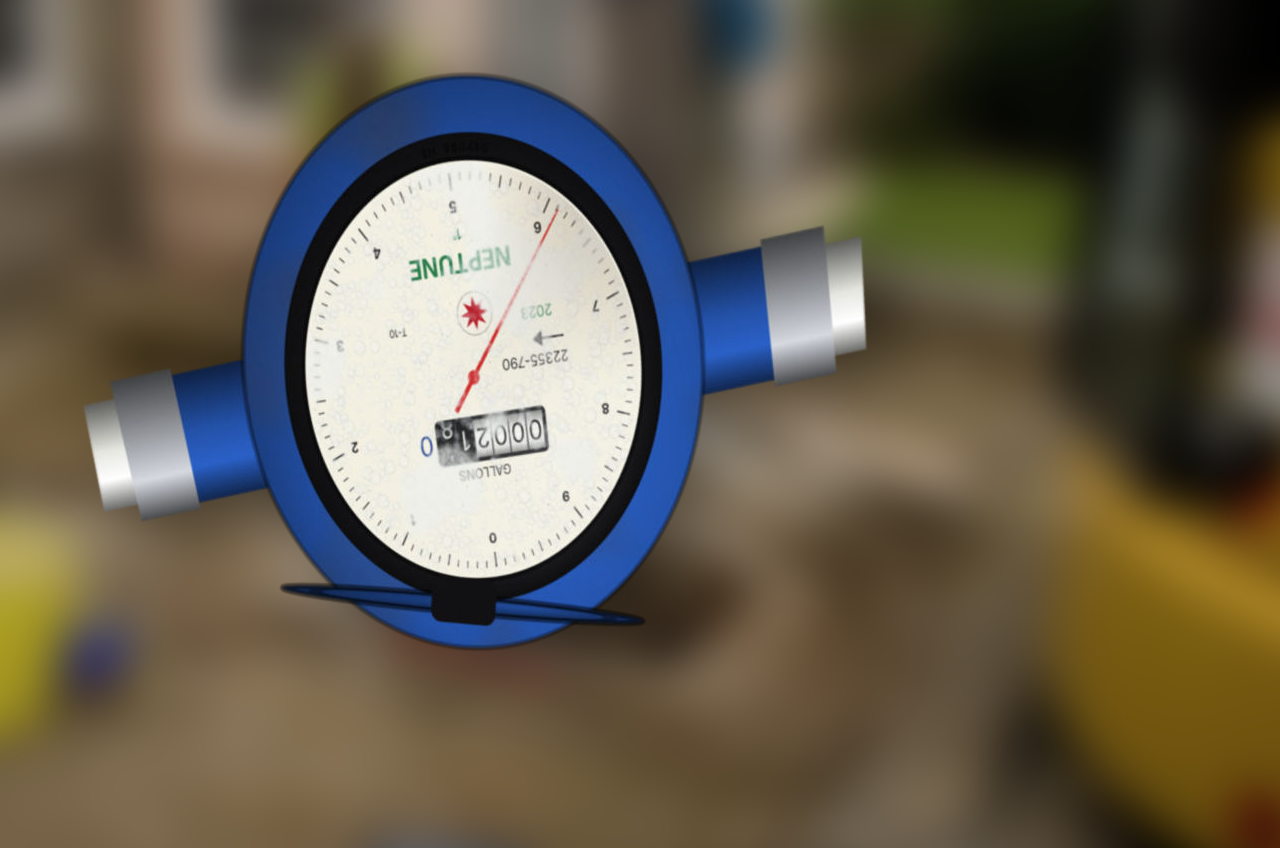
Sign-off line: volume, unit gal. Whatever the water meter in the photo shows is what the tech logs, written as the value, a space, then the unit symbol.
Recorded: 2176.1 gal
